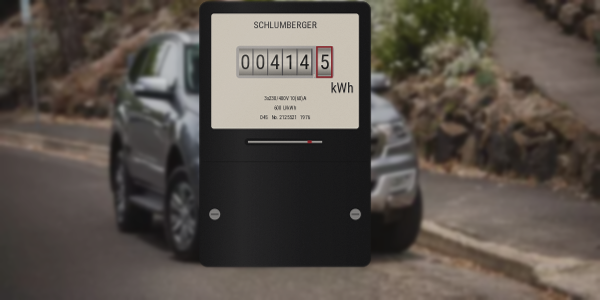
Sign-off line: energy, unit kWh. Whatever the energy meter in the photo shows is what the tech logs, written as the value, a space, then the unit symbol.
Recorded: 414.5 kWh
